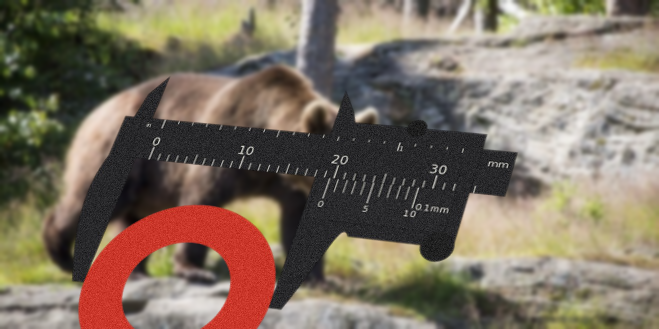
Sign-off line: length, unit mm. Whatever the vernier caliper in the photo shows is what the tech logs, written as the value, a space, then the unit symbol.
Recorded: 19.6 mm
